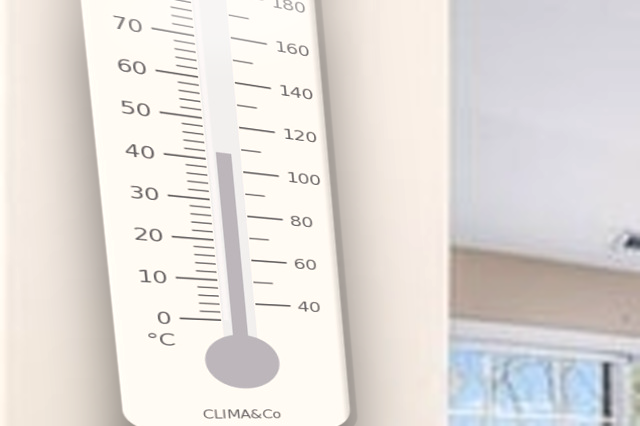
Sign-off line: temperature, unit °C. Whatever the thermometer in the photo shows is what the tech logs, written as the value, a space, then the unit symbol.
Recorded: 42 °C
